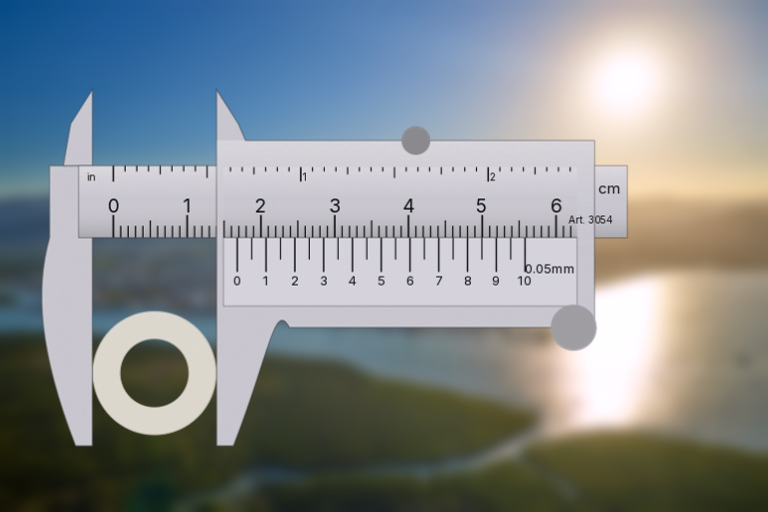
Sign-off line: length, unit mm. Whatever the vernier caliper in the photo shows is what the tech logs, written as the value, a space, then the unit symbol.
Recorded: 16.8 mm
